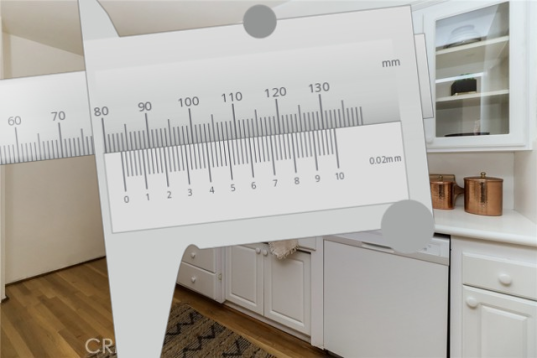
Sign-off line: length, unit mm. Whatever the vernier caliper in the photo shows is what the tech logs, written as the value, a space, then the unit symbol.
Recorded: 83.5 mm
